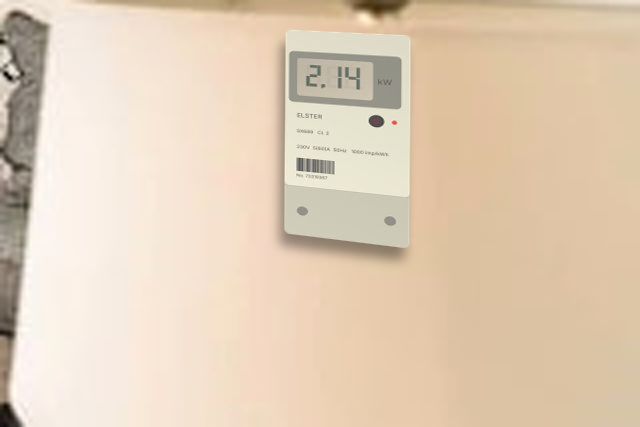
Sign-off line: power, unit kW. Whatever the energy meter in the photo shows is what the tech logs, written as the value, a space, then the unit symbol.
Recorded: 2.14 kW
